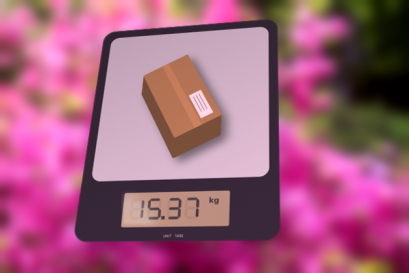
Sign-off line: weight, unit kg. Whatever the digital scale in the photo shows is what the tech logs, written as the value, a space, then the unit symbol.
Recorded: 15.37 kg
